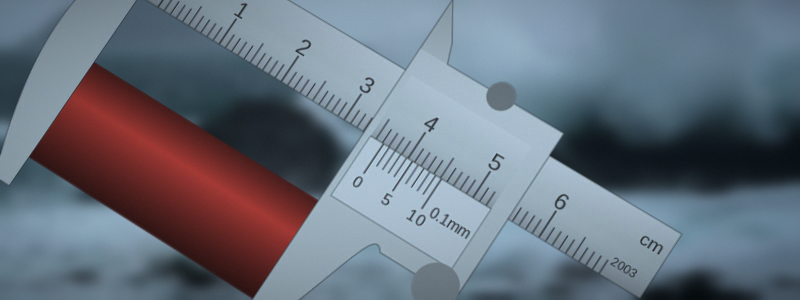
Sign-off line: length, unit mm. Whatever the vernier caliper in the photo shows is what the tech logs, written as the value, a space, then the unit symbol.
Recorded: 36.2 mm
